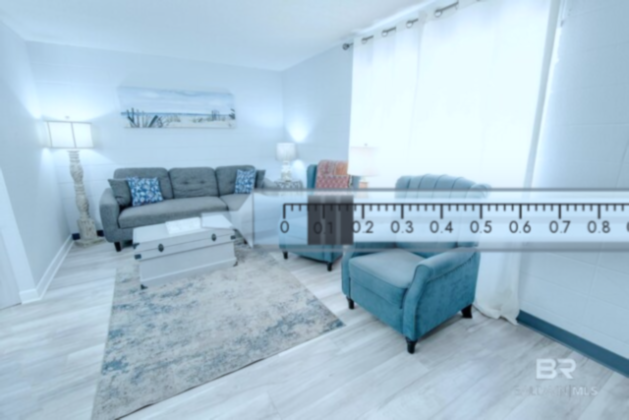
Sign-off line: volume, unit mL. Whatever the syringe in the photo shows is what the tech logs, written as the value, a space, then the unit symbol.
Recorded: 0.06 mL
